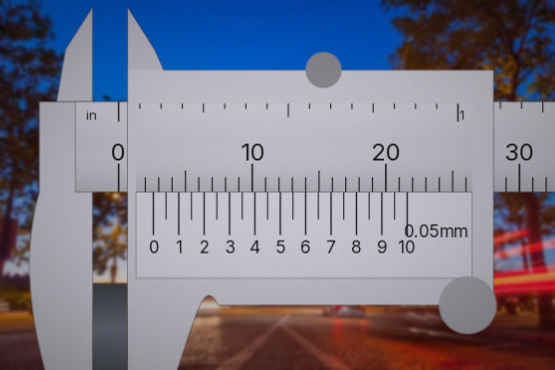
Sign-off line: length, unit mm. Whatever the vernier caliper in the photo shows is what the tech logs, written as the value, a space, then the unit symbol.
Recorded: 2.6 mm
